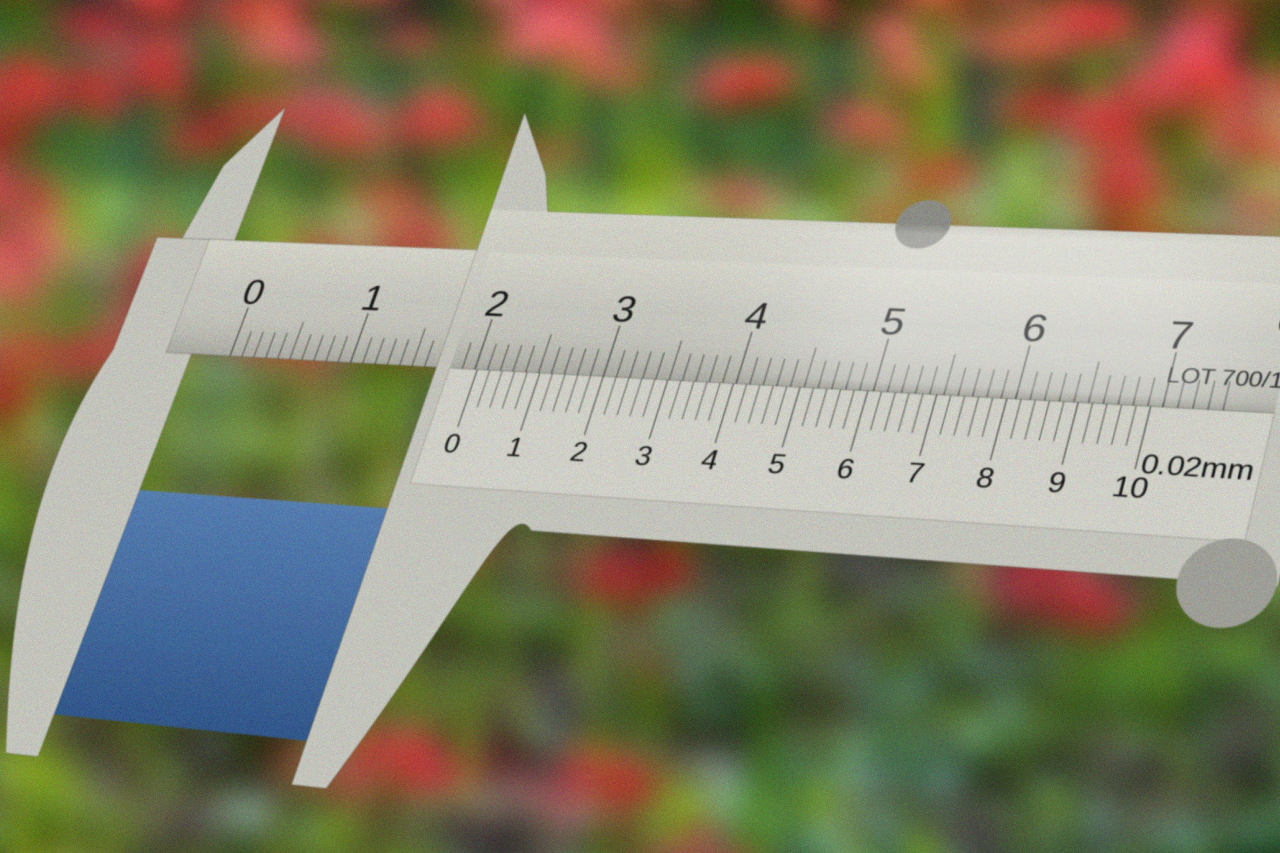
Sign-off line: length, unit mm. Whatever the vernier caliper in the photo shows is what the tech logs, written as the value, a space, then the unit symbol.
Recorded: 20.2 mm
